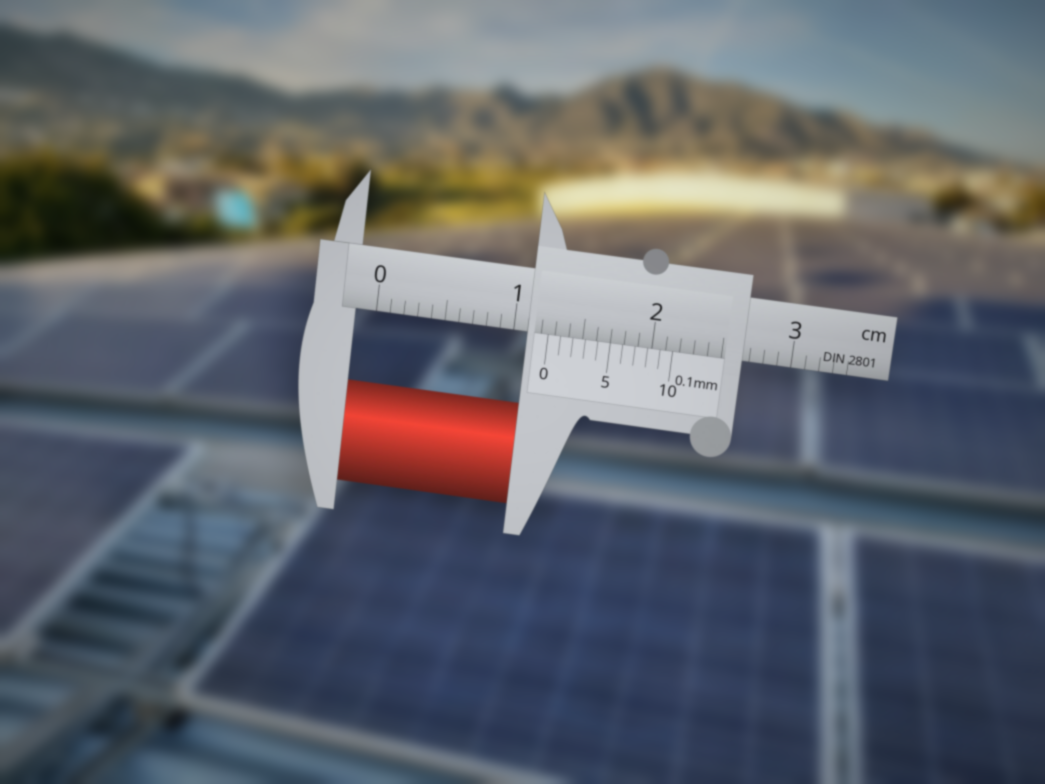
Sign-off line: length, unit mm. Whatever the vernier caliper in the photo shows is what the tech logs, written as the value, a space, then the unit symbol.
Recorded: 12.5 mm
